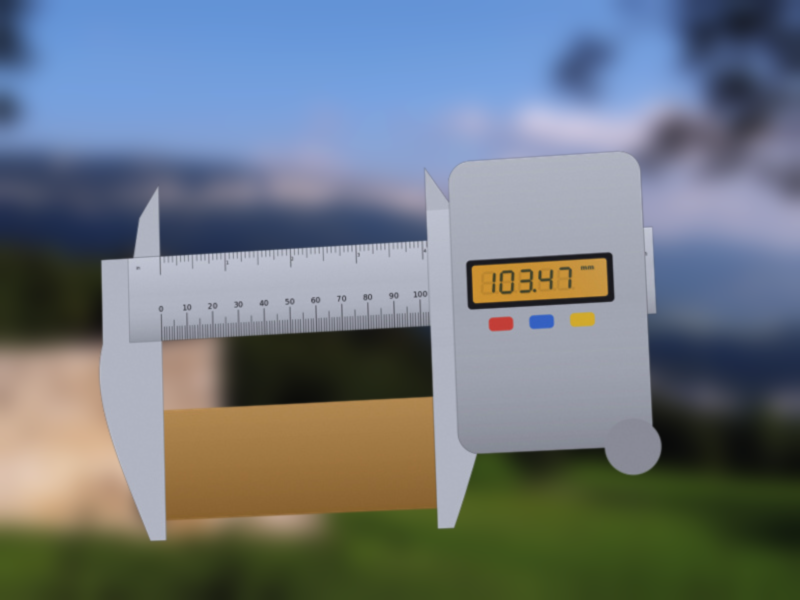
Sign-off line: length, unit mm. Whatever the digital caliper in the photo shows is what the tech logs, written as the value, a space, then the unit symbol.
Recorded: 103.47 mm
